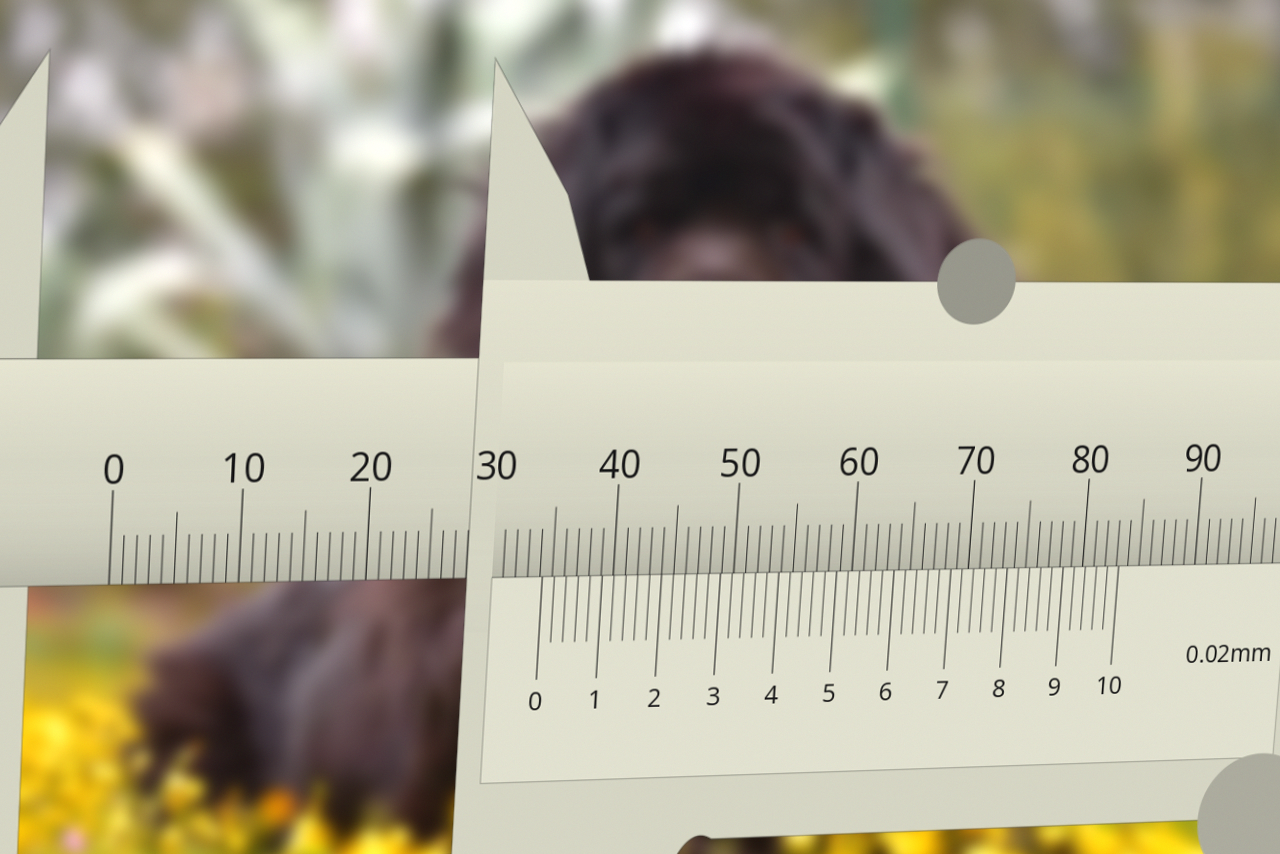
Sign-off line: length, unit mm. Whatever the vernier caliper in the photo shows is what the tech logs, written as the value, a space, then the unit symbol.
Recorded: 34.2 mm
